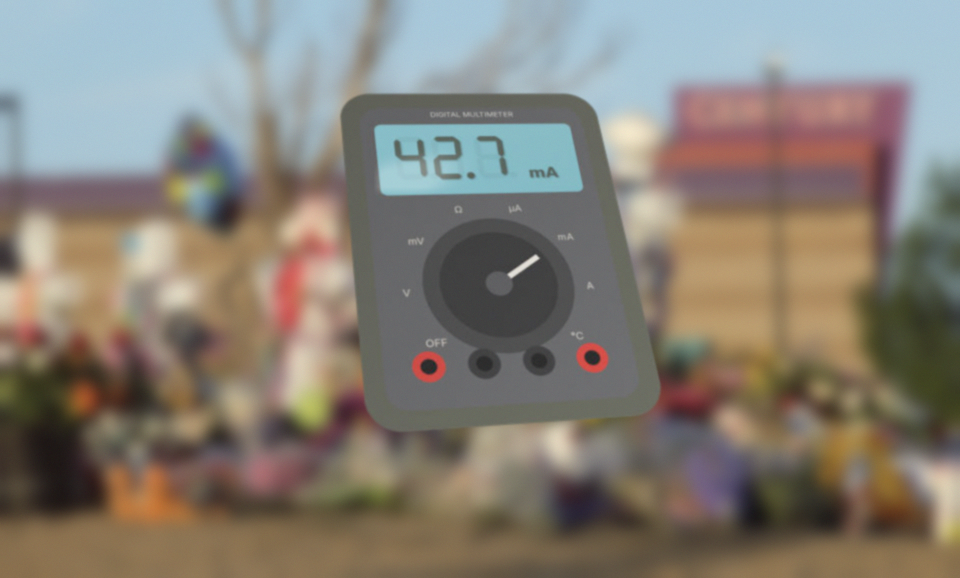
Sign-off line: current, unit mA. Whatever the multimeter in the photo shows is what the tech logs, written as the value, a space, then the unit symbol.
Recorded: 42.7 mA
